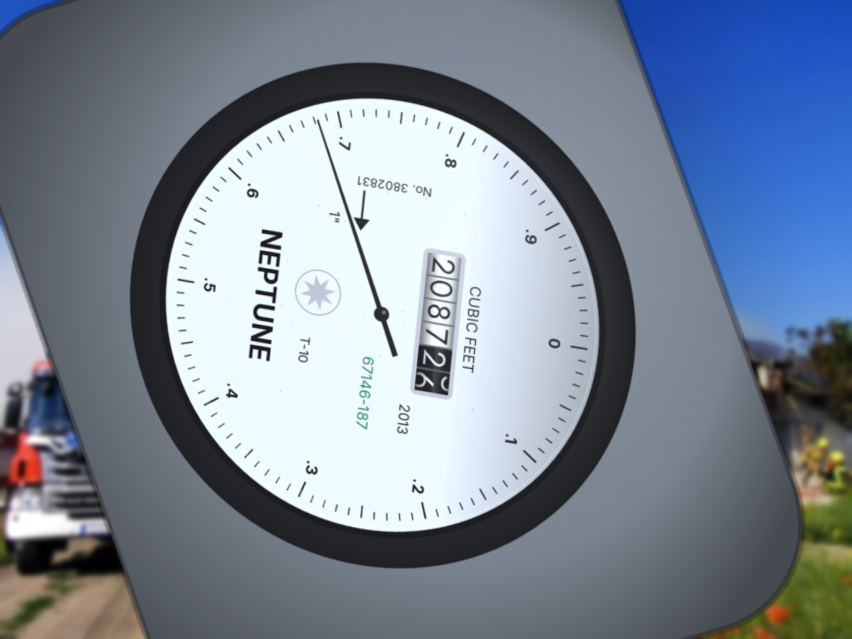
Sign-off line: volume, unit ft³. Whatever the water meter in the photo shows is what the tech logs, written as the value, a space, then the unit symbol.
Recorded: 208725.68 ft³
